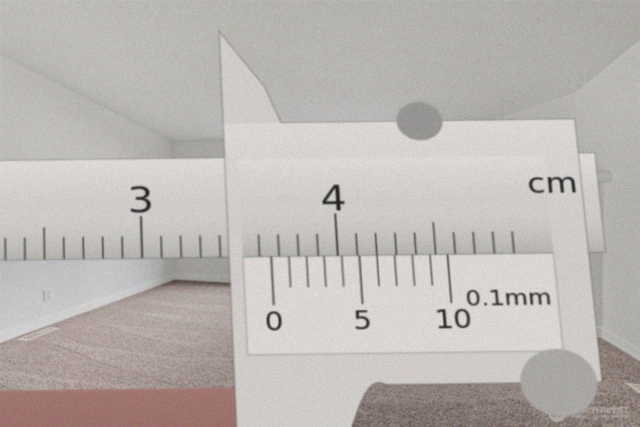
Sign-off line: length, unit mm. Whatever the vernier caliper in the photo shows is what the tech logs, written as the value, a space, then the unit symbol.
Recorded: 36.6 mm
